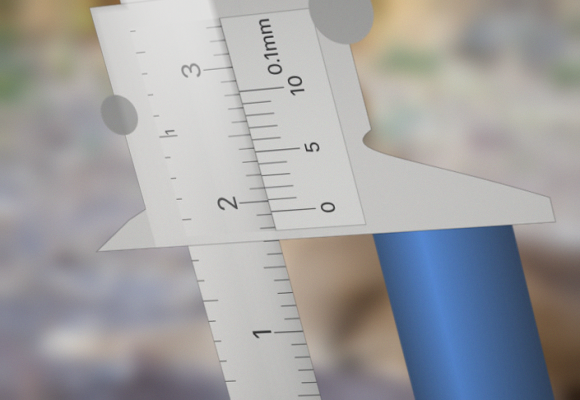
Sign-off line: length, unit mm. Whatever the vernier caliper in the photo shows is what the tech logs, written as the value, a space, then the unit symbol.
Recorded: 19.2 mm
